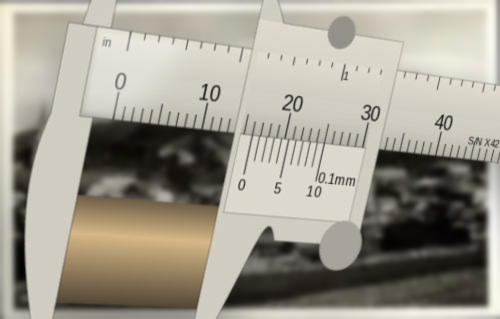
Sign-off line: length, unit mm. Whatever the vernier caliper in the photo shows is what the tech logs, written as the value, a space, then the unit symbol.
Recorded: 16.0 mm
